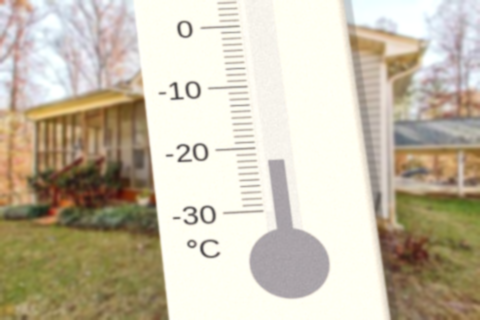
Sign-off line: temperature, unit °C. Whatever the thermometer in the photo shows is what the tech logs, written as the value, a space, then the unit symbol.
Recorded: -22 °C
